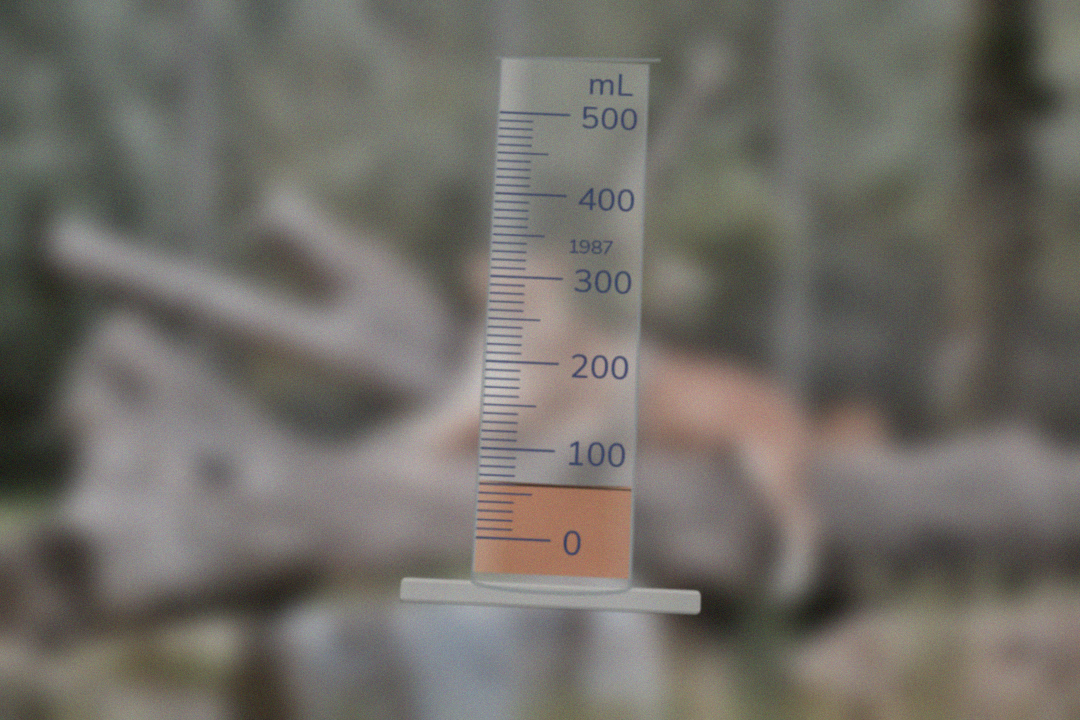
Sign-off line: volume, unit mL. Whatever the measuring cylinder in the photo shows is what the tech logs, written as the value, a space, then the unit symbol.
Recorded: 60 mL
